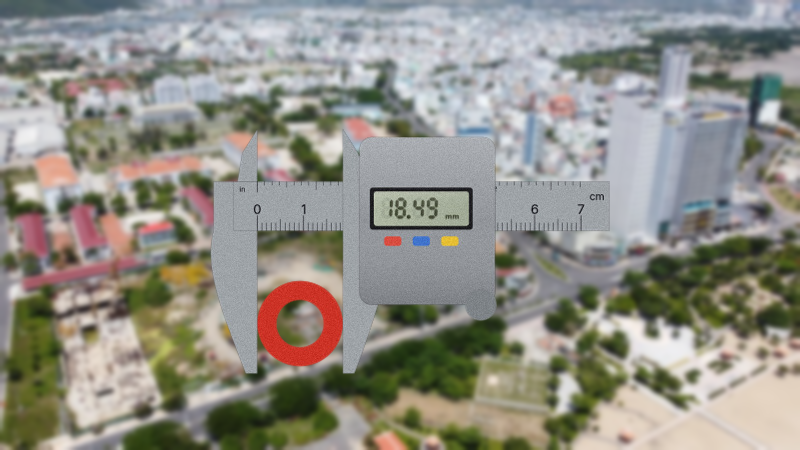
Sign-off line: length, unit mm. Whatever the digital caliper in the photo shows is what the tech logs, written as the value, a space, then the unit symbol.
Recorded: 18.49 mm
